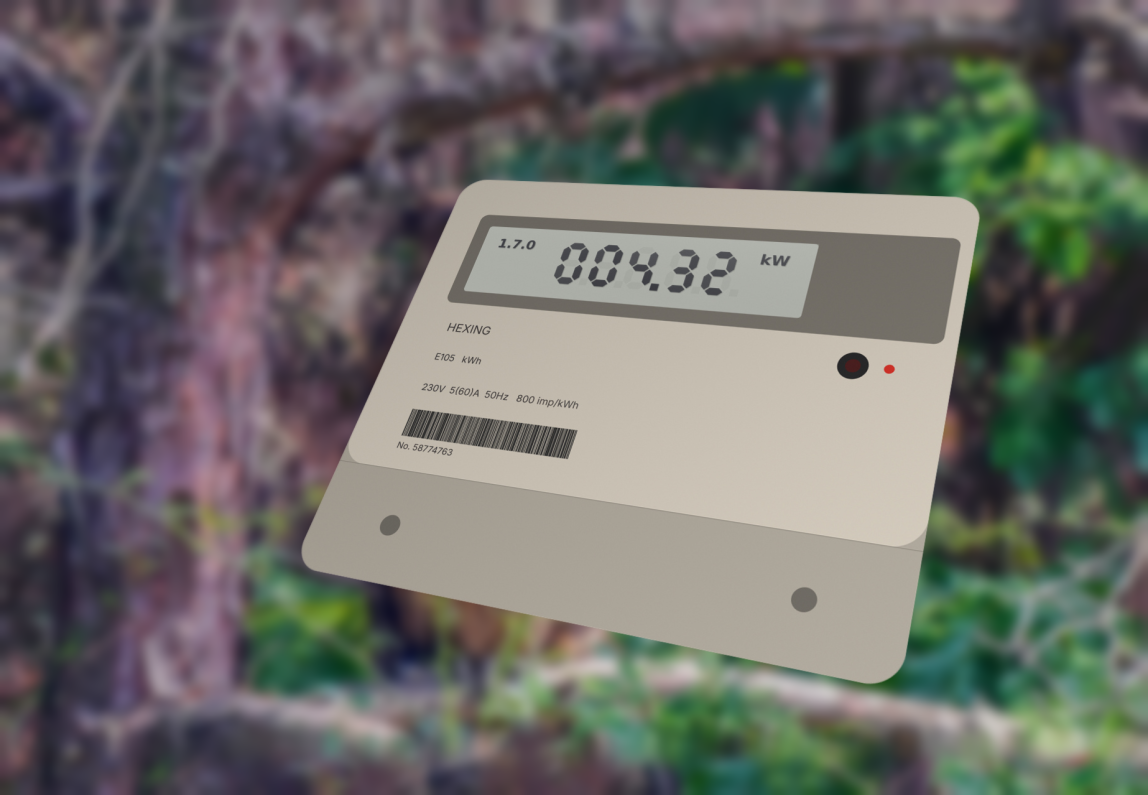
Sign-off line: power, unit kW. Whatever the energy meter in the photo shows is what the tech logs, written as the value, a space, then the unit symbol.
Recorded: 4.32 kW
